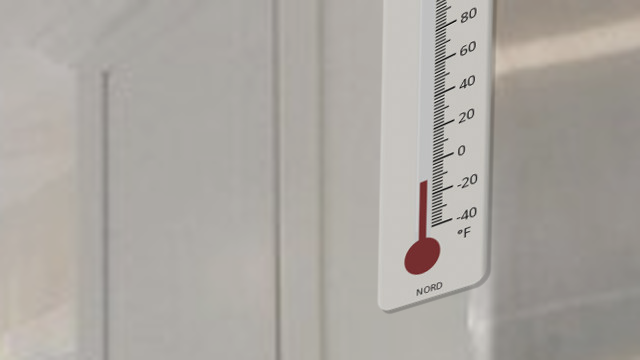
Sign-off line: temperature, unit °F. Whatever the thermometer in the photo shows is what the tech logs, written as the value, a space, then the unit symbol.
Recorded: -10 °F
